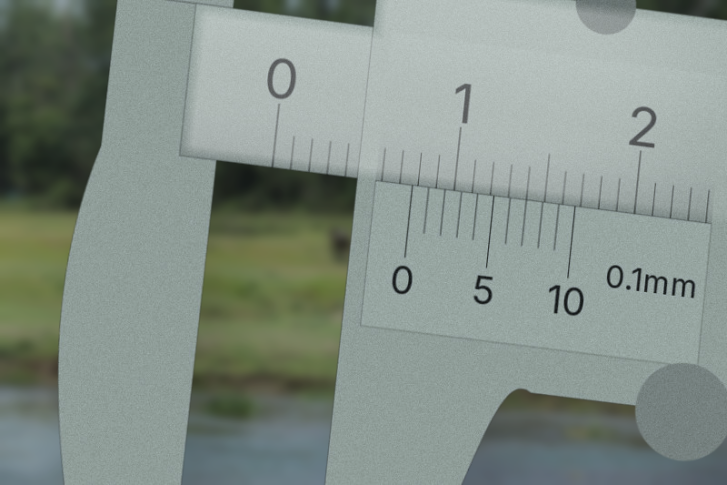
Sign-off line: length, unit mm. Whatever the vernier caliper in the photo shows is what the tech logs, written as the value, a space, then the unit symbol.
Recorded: 7.7 mm
